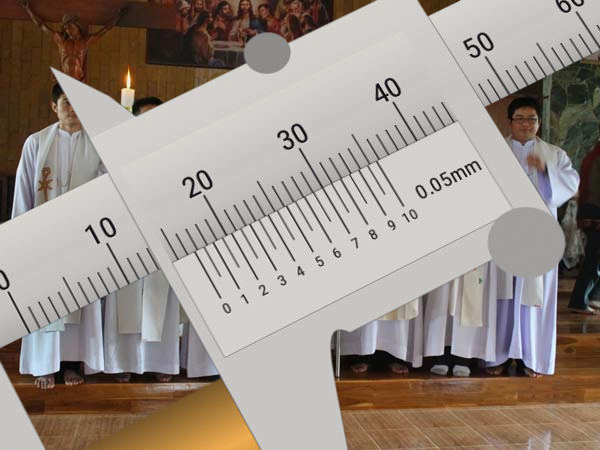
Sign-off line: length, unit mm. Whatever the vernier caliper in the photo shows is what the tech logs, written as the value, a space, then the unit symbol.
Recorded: 16.7 mm
